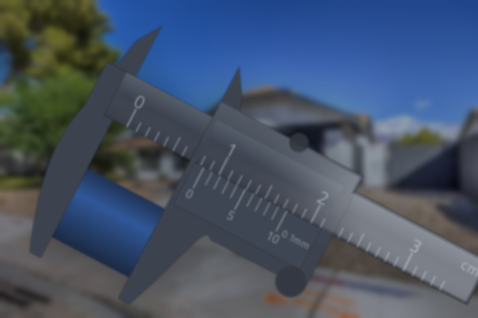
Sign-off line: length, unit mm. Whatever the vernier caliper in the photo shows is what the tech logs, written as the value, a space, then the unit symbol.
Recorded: 8.4 mm
